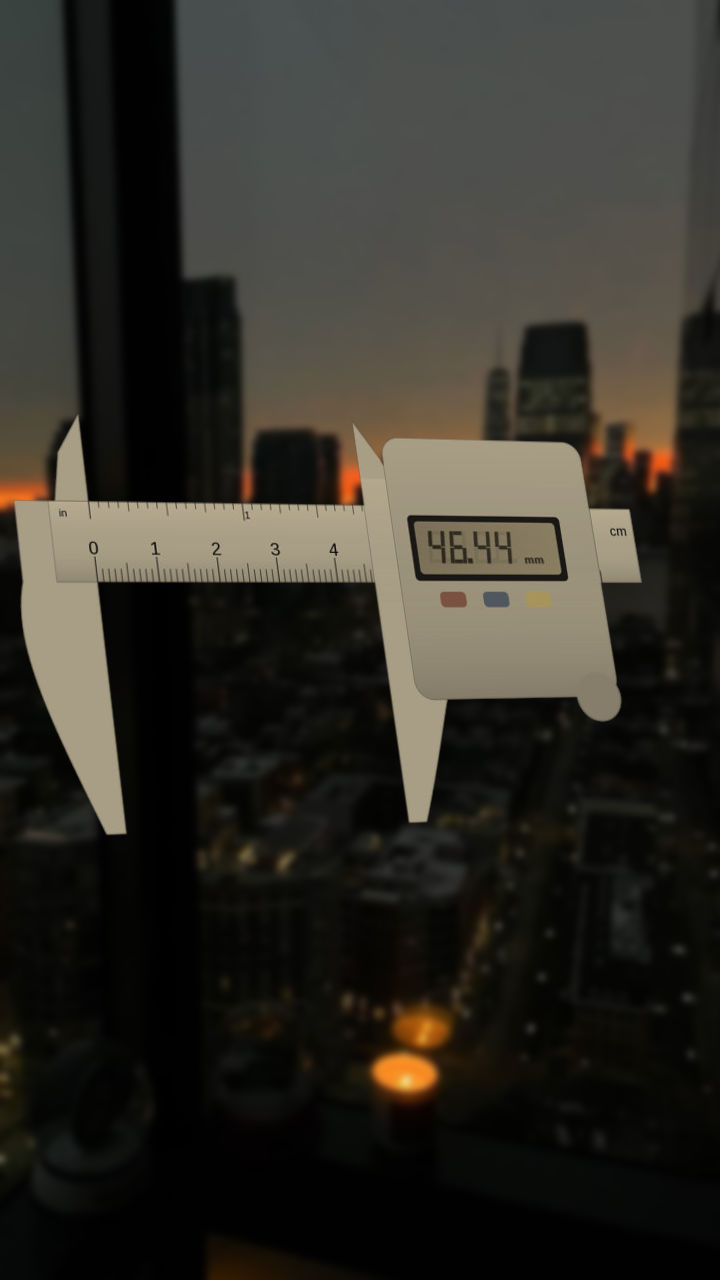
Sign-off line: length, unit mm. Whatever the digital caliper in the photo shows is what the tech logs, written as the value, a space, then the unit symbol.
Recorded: 46.44 mm
